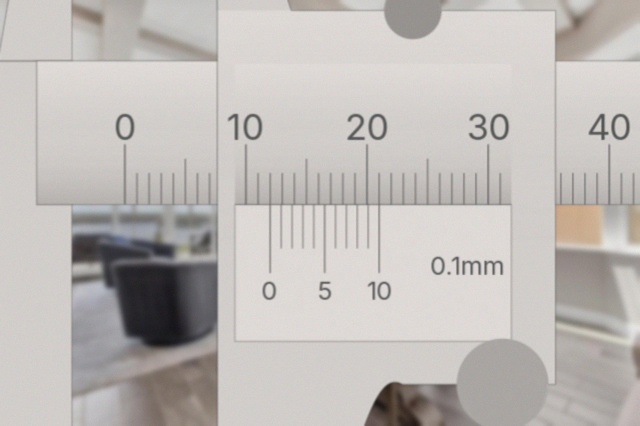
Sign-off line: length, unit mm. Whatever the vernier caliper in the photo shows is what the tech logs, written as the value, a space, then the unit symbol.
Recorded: 12.0 mm
